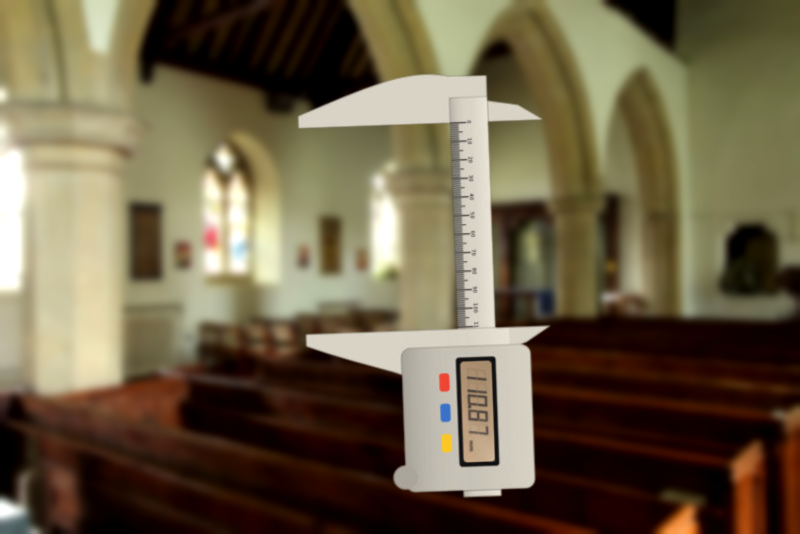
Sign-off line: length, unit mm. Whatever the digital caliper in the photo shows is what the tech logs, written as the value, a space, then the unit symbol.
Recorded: 110.87 mm
